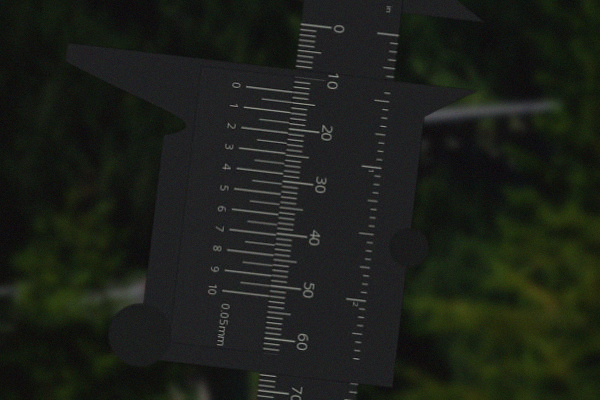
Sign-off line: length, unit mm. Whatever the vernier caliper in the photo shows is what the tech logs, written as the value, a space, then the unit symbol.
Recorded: 13.0 mm
